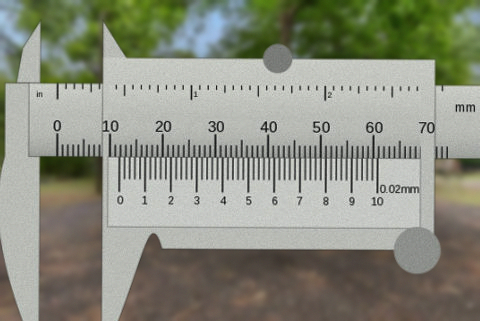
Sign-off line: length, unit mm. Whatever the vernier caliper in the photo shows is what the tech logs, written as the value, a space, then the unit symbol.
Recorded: 11.8 mm
